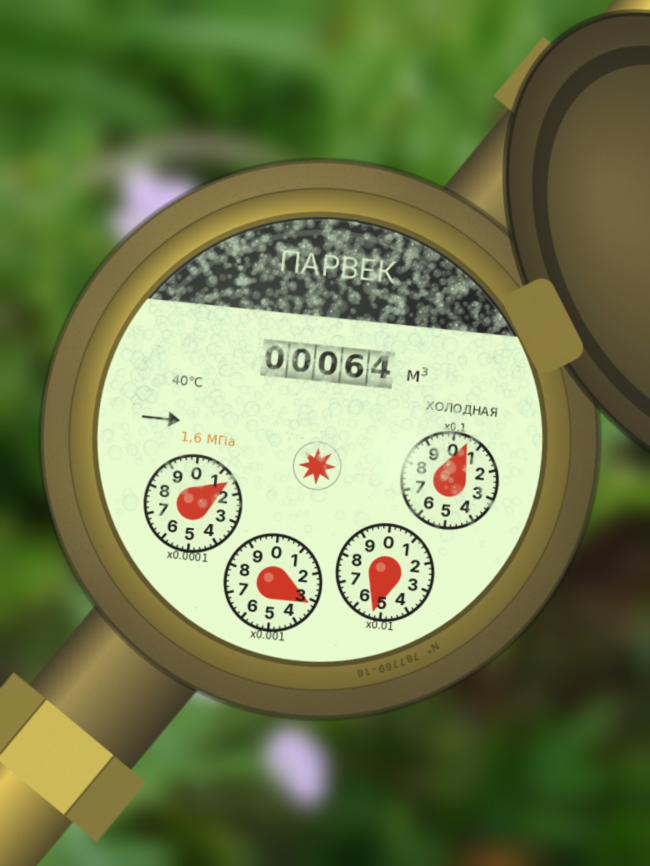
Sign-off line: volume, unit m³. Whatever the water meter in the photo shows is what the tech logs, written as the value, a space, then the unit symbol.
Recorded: 64.0531 m³
